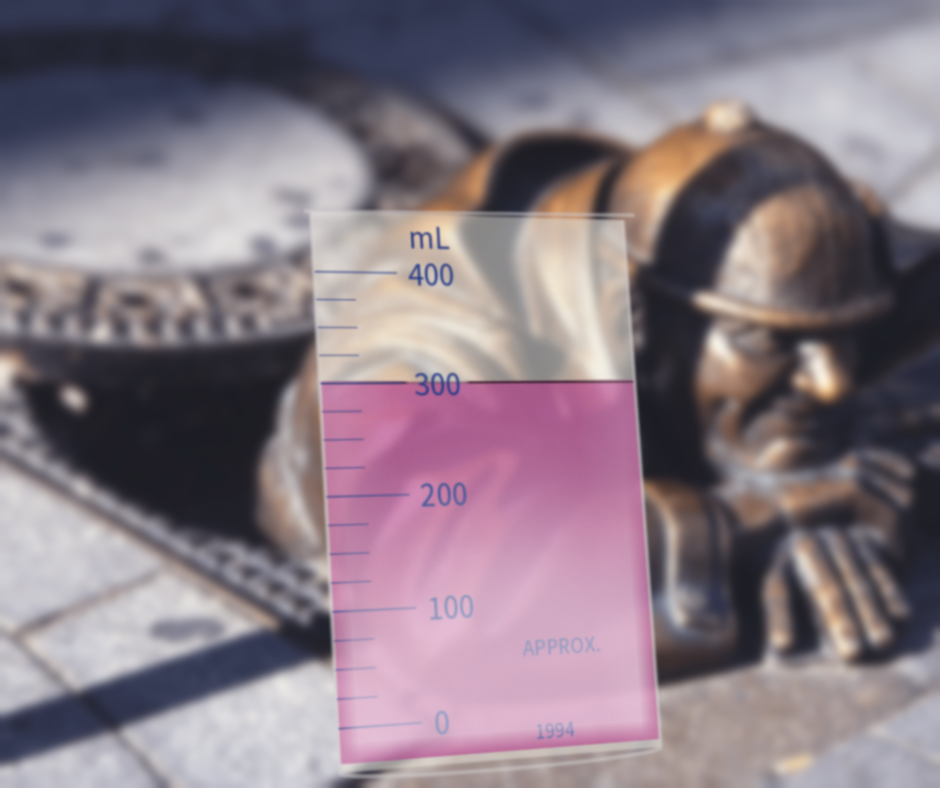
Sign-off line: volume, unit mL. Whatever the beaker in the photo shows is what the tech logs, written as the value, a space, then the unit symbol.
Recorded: 300 mL
